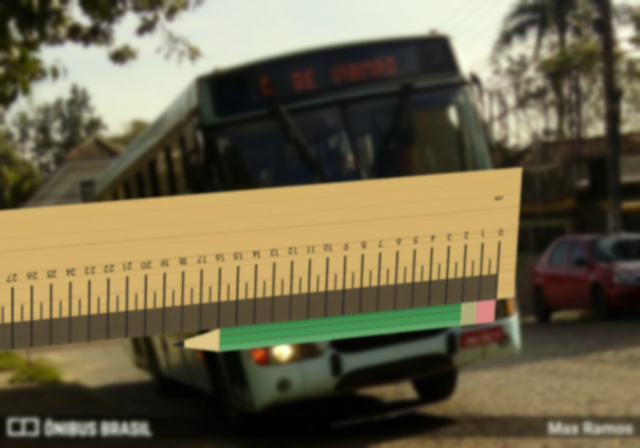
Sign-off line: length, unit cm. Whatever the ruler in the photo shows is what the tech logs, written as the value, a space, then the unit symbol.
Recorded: 18.5 cm
